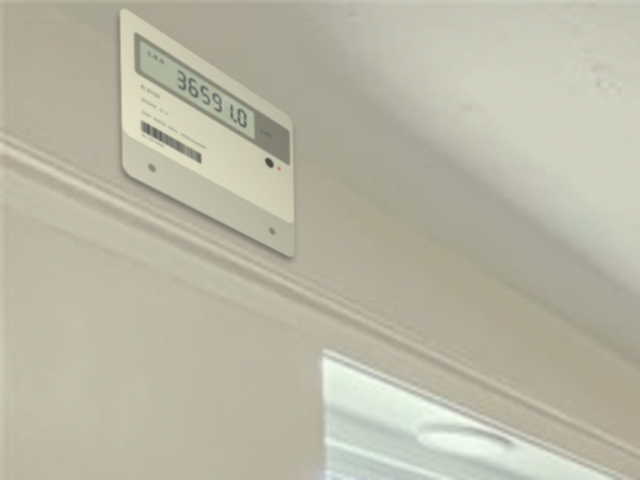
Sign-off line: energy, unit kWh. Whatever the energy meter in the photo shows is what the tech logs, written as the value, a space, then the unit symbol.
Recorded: 36591.0 kWh
